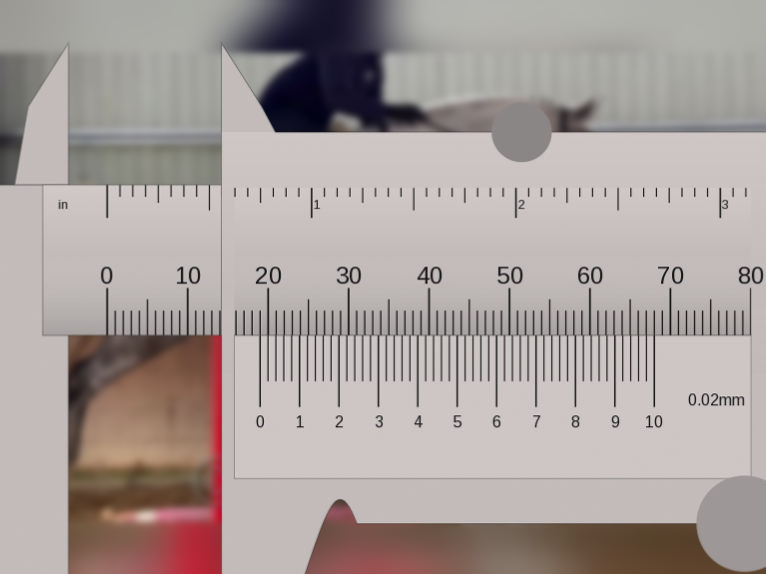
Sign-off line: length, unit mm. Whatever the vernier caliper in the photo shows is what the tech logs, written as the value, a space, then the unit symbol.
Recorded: 19.0 mm
